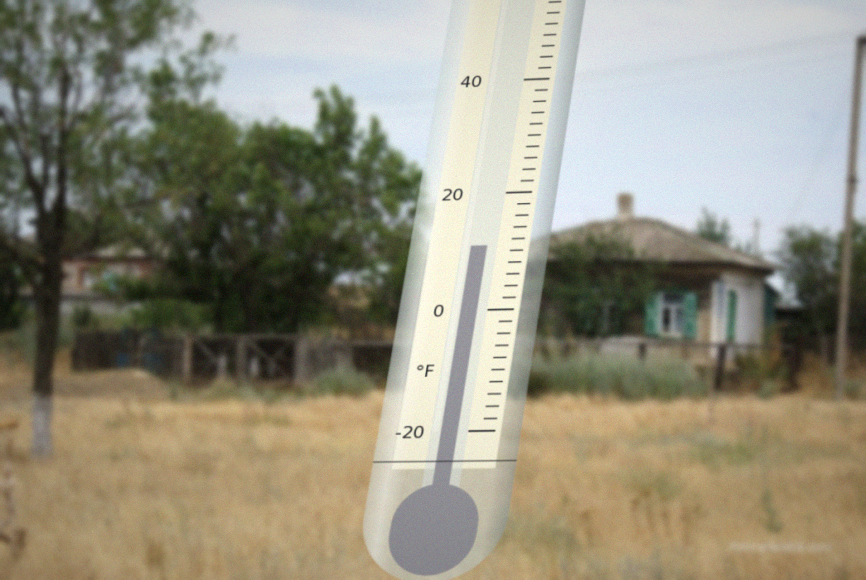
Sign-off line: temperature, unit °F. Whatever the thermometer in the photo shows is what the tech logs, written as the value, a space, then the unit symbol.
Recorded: 11 °F
